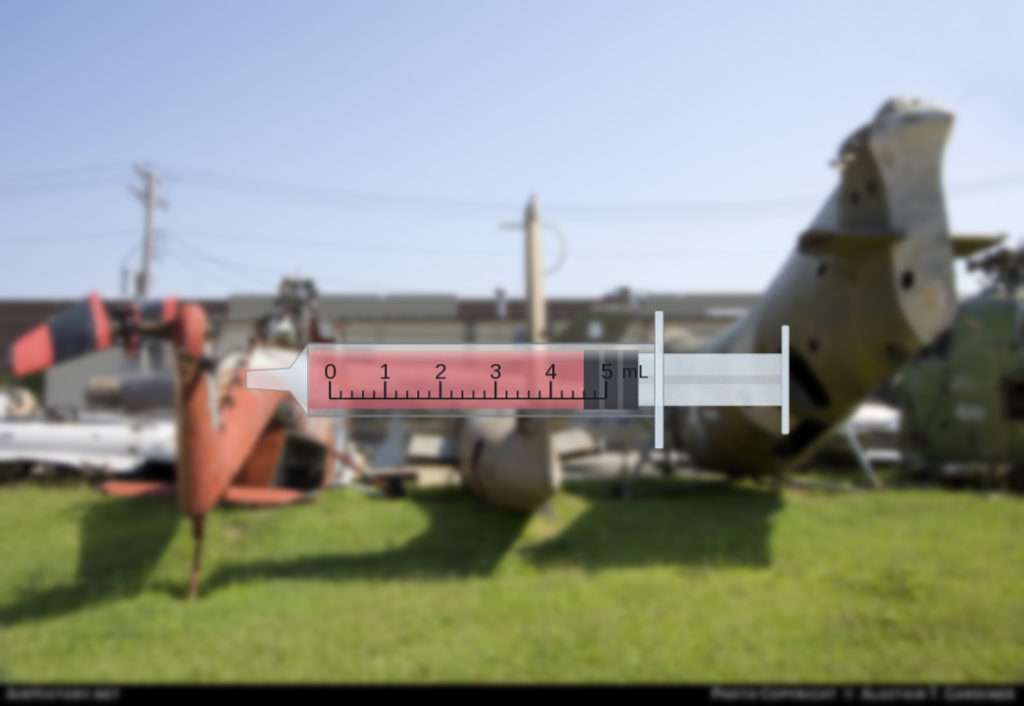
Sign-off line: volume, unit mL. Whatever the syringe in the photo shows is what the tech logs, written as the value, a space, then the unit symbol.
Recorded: 4.6 mL
